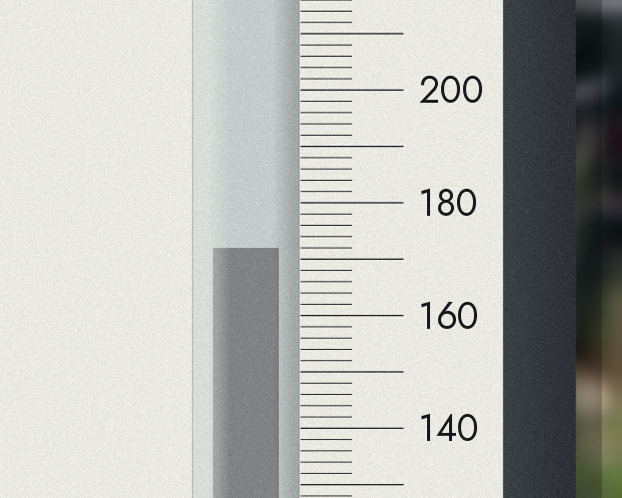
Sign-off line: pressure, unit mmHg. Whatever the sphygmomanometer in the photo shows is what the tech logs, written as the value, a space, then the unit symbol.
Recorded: 172 mmHg
